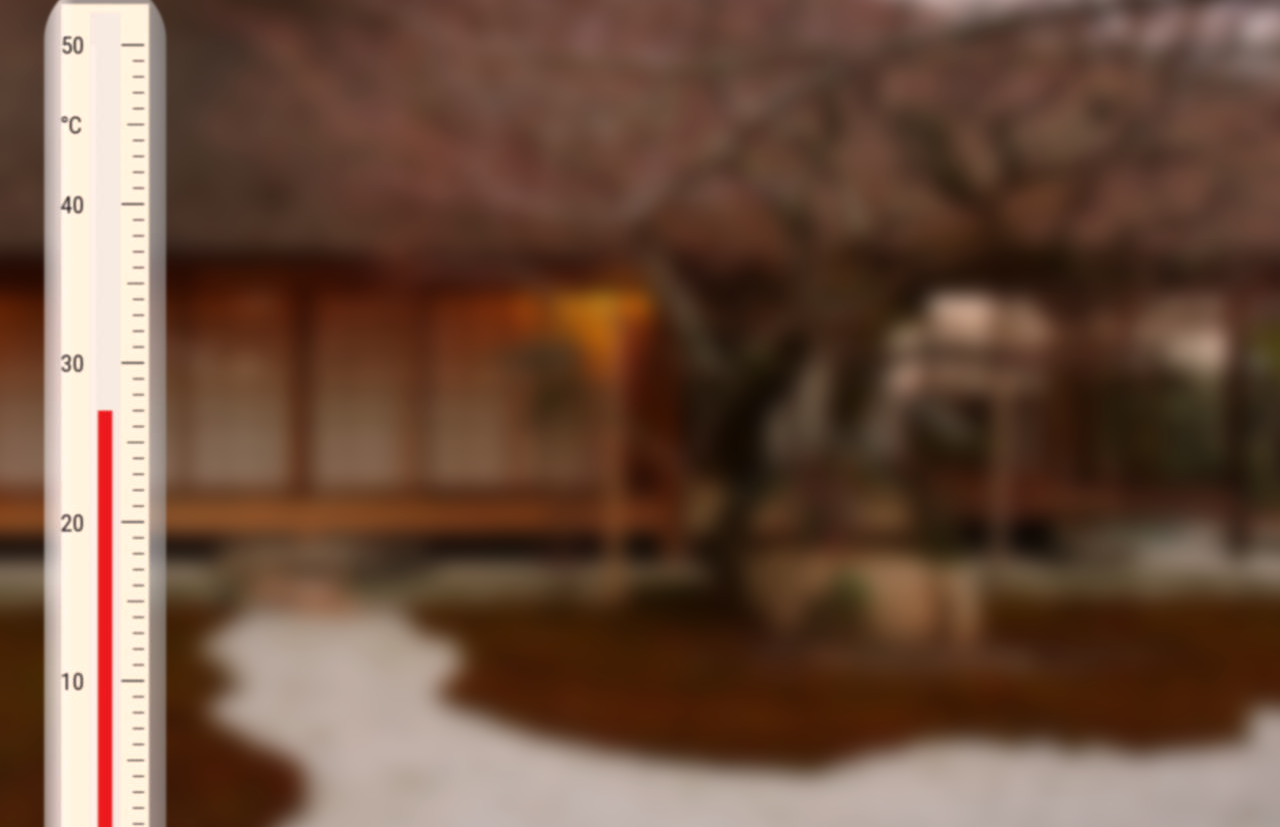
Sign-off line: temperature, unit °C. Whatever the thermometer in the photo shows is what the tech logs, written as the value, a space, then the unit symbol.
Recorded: 27 °C
